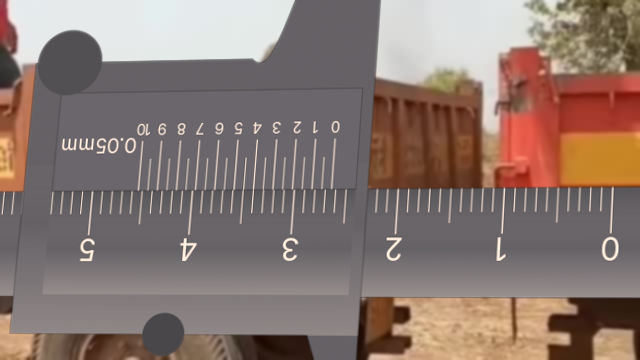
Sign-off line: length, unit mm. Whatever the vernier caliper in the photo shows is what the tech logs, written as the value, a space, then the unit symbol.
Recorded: 26.4 mm
